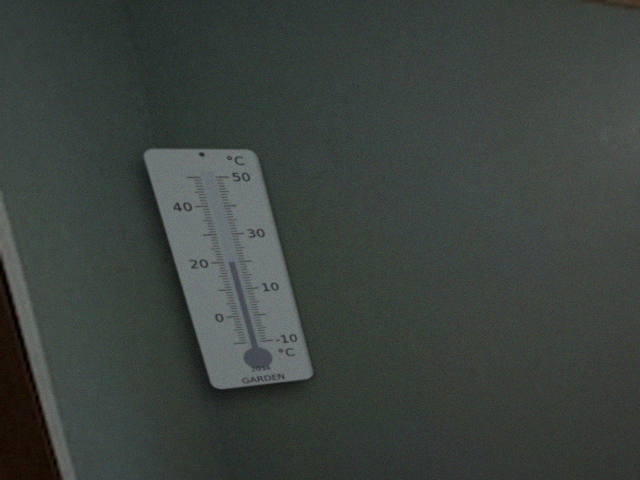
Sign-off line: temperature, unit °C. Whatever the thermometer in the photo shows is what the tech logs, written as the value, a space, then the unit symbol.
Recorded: 20 °C
